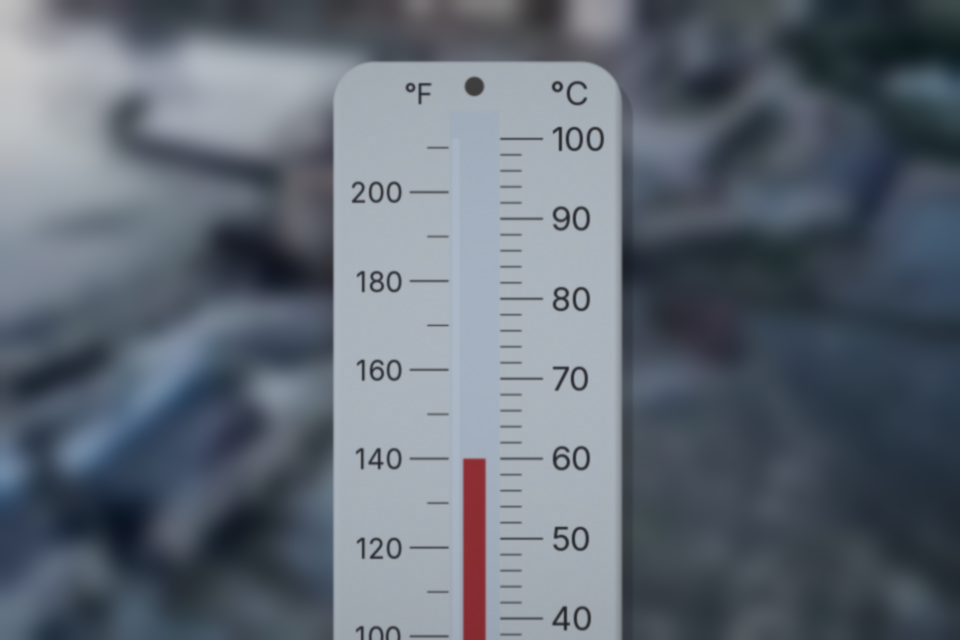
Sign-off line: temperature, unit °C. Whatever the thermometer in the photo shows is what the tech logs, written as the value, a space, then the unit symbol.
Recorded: 60 °C
